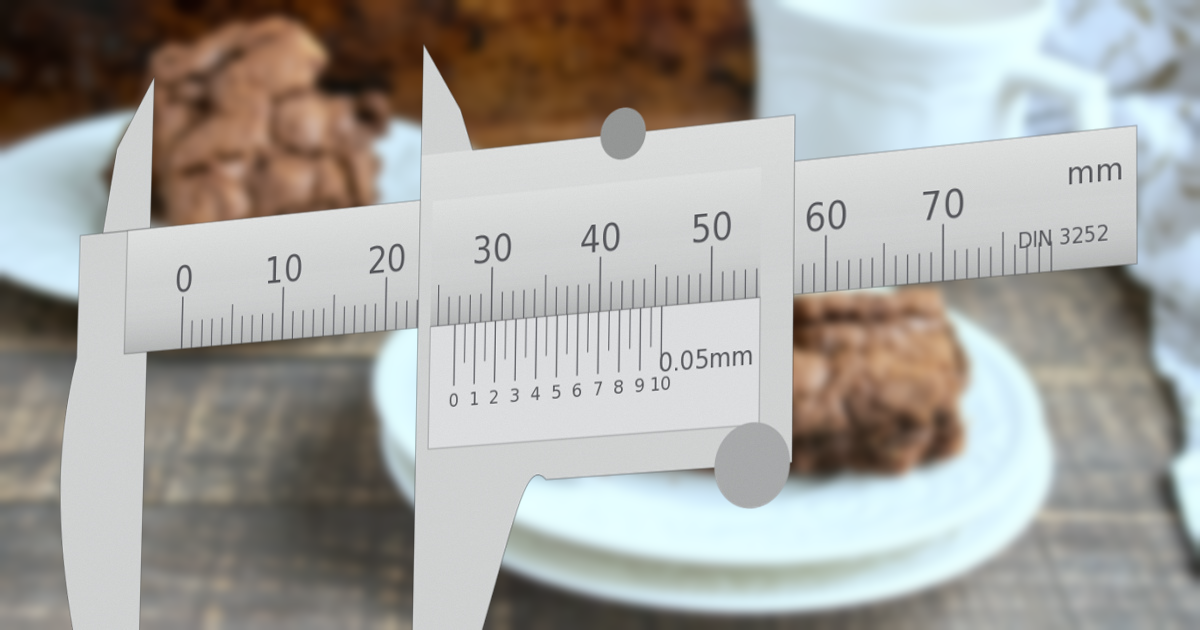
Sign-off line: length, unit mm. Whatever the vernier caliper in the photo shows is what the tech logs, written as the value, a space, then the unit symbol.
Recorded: 26.6 mm
